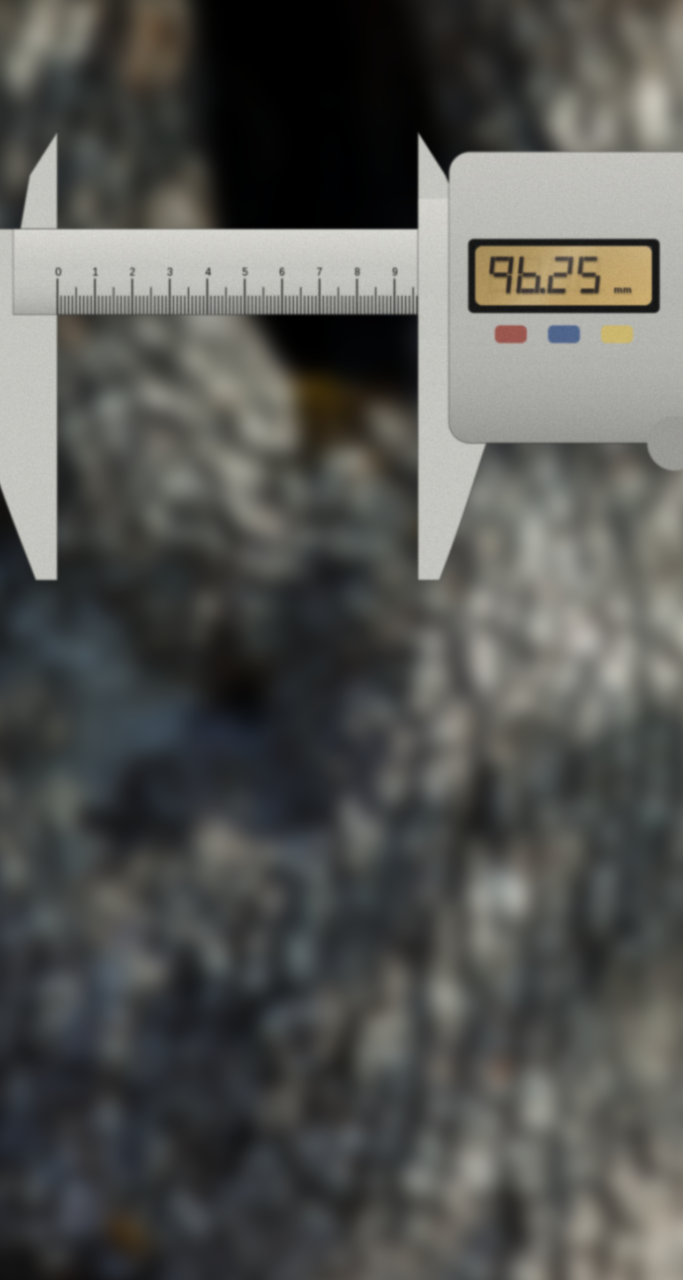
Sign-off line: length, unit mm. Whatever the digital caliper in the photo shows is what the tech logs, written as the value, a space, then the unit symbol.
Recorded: 96.25 mm
